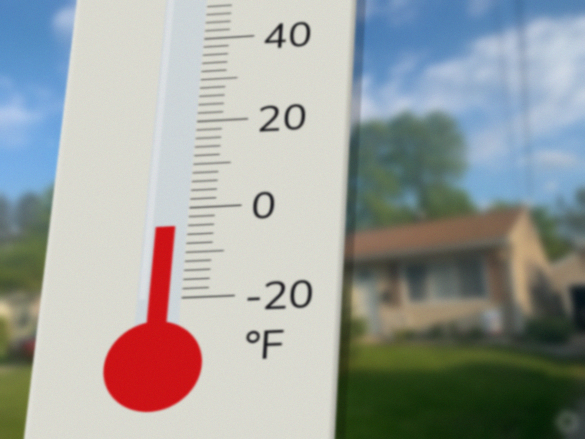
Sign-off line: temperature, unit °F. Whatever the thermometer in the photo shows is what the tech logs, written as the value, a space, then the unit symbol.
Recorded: -4 °F
